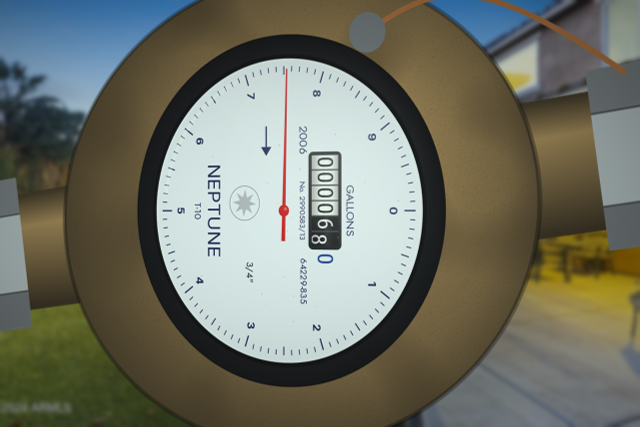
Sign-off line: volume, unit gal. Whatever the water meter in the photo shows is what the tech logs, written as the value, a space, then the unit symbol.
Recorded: 677.5 gal
